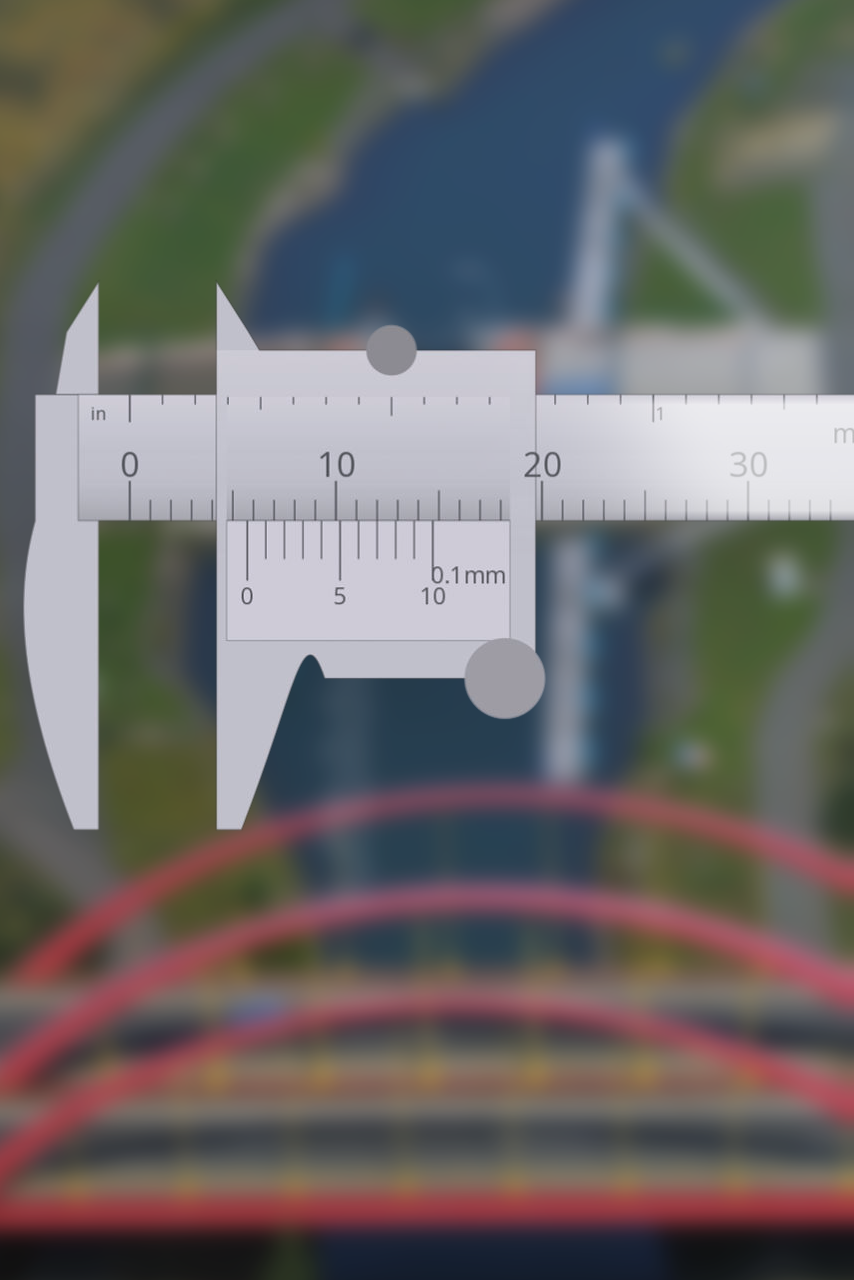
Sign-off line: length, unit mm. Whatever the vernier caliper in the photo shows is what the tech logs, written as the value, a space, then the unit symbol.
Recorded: 5.7 mm
